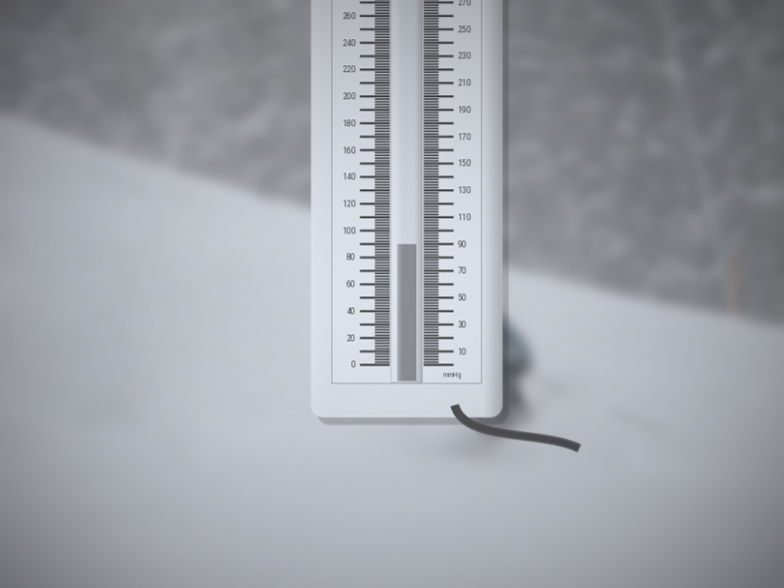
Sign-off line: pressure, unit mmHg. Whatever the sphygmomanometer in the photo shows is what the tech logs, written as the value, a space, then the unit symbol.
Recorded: 90 mmHg
